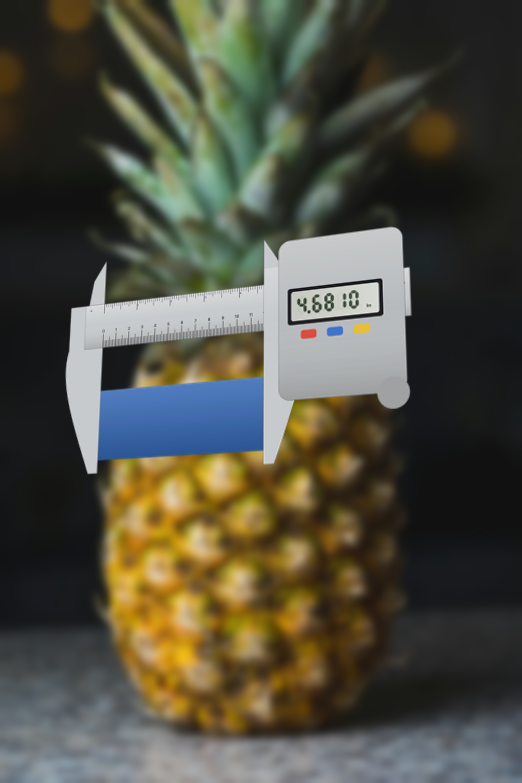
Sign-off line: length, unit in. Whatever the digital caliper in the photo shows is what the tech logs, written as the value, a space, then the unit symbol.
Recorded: 4.6810 in
